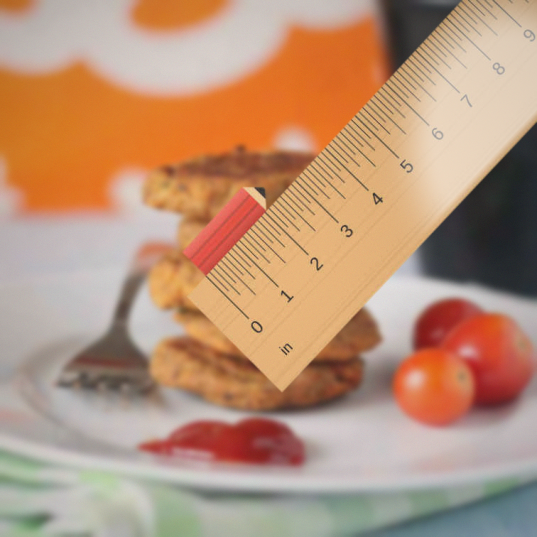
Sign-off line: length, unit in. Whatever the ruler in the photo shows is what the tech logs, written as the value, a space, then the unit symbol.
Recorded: 2.375 in
